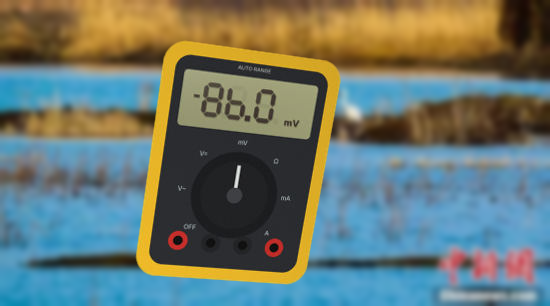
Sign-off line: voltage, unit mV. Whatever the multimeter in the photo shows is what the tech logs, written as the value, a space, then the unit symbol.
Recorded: -86.0 mV
